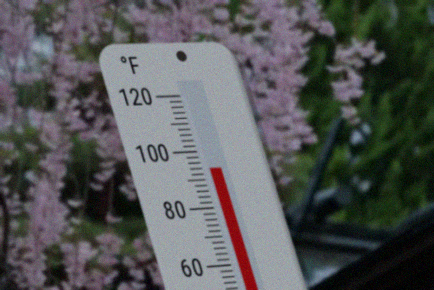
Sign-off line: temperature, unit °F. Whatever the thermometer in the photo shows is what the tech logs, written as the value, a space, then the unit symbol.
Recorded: 94 °F
